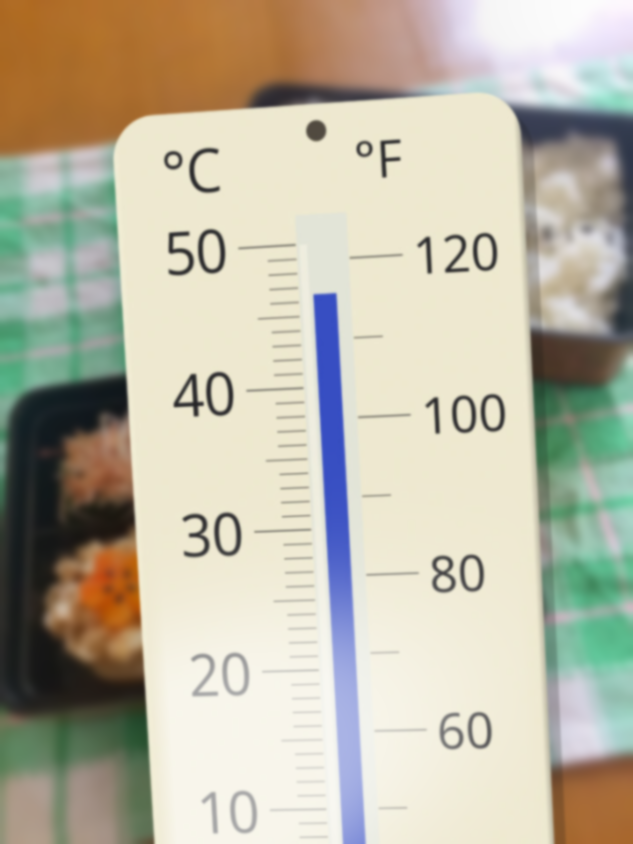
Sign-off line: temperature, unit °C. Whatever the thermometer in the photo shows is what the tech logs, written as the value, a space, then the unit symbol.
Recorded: 46.5 °C
